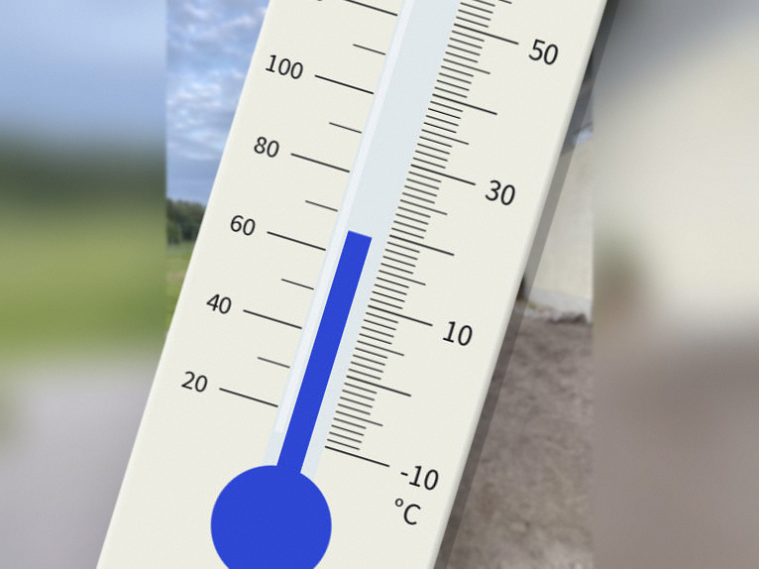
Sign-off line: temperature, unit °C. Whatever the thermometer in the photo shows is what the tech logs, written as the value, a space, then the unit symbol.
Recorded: 19 °C
